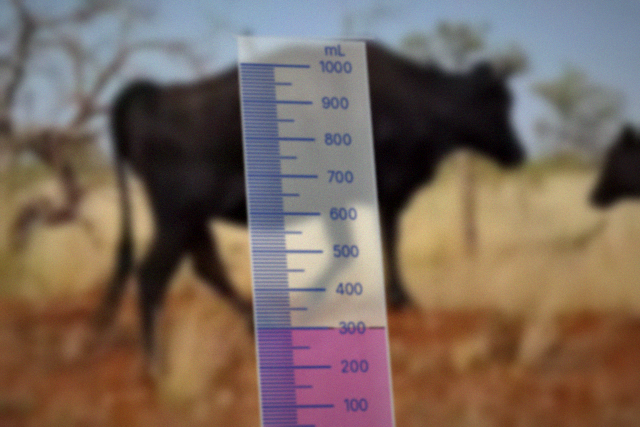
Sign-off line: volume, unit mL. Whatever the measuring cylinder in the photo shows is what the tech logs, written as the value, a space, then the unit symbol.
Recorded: 300 mL
